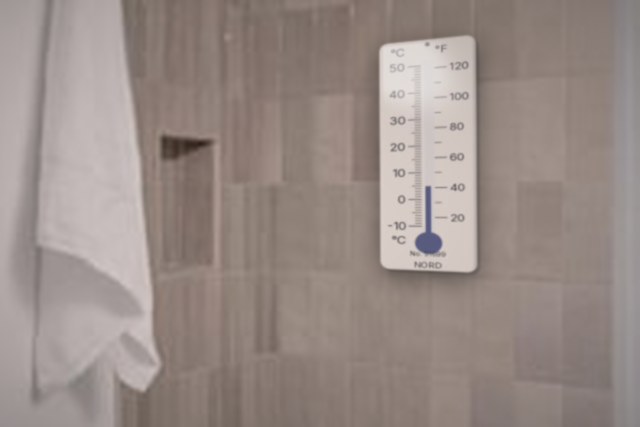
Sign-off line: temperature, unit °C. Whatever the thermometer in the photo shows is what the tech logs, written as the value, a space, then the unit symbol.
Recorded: 5 °C
